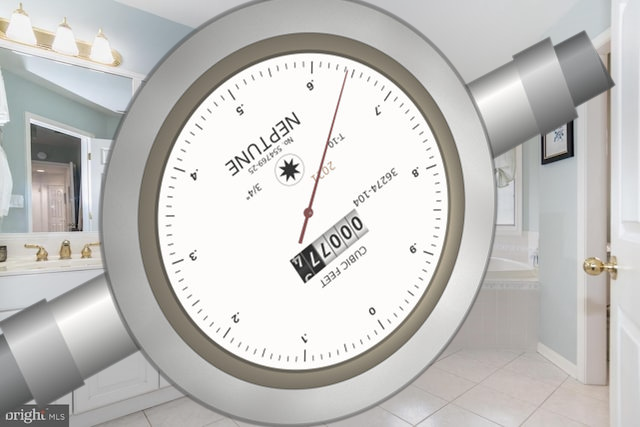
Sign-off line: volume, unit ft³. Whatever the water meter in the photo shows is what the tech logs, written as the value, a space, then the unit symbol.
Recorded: 773.64 ft³
